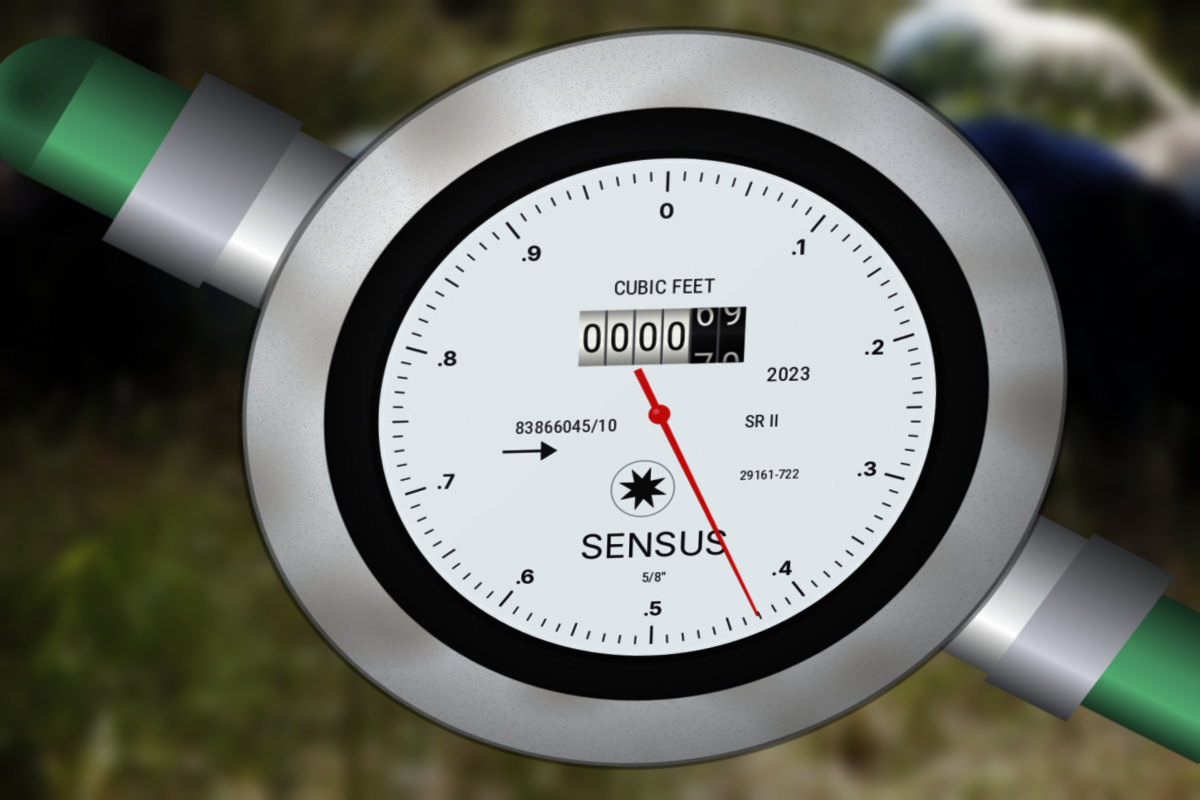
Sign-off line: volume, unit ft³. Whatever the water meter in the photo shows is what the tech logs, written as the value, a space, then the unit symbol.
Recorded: 69.43 ft³
